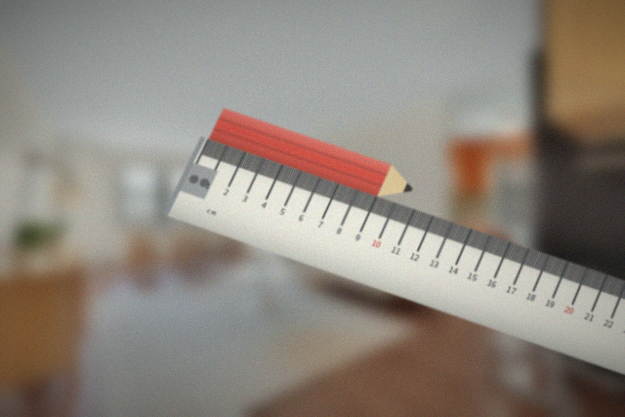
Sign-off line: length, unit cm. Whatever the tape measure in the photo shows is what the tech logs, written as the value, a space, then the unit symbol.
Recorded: 10.5 cm
